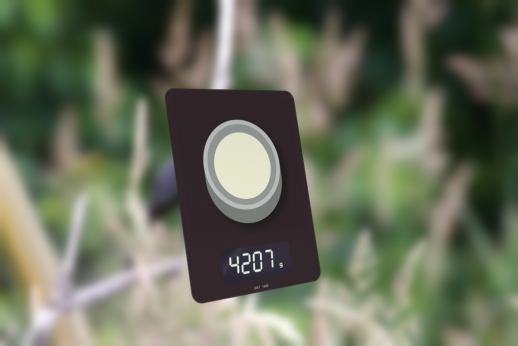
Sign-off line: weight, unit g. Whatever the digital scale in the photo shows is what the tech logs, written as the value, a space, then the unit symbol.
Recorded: 4207 g
